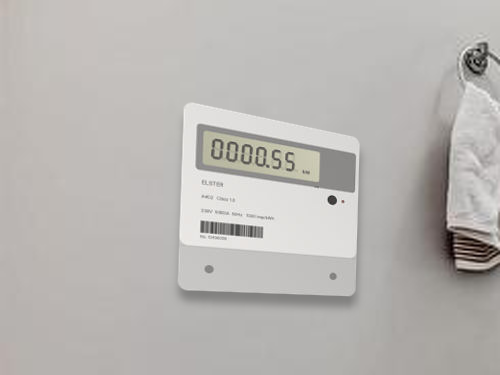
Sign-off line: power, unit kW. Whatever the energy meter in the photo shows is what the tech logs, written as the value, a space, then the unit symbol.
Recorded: 0.55 kW
